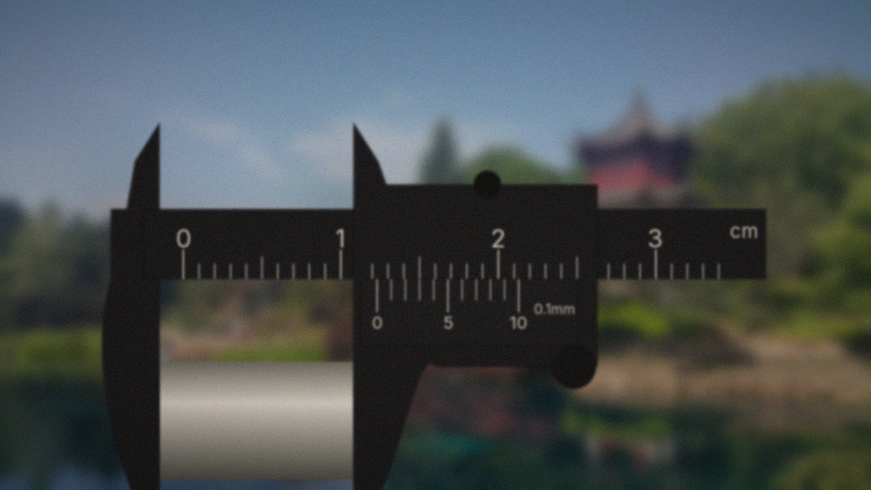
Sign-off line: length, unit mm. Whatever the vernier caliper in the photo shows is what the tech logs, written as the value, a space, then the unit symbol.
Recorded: 12.3 mm
